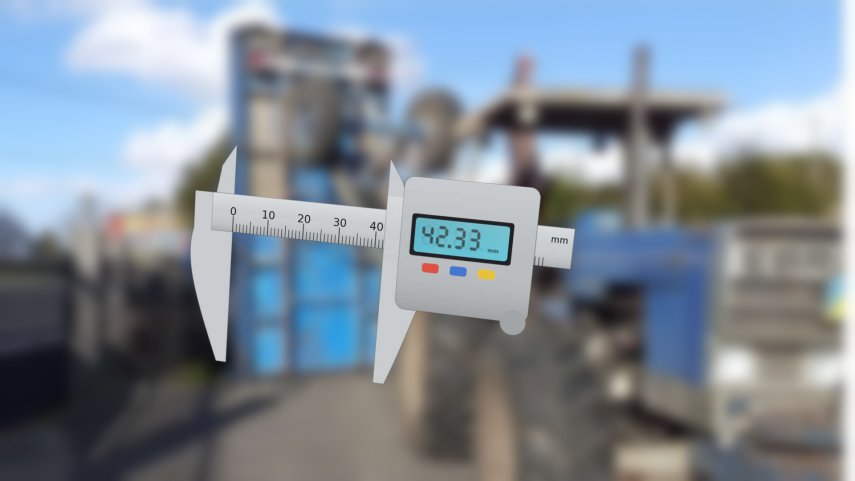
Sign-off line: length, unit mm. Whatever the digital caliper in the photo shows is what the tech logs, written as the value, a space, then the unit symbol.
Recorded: 42.33 mm
